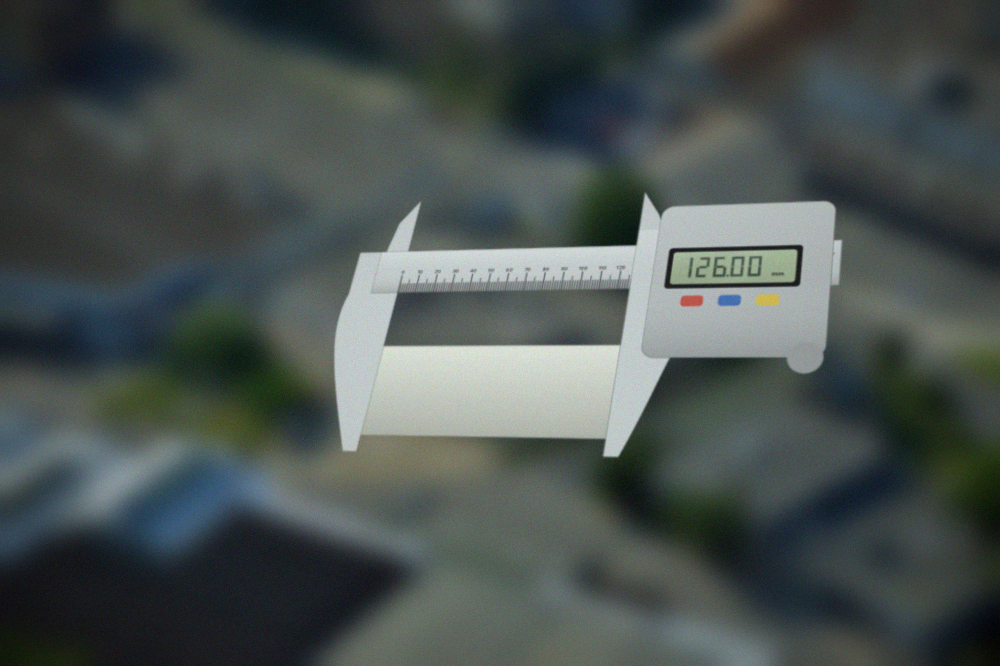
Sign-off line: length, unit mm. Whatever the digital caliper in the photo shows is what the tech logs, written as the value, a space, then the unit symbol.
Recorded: 126.00 mm
